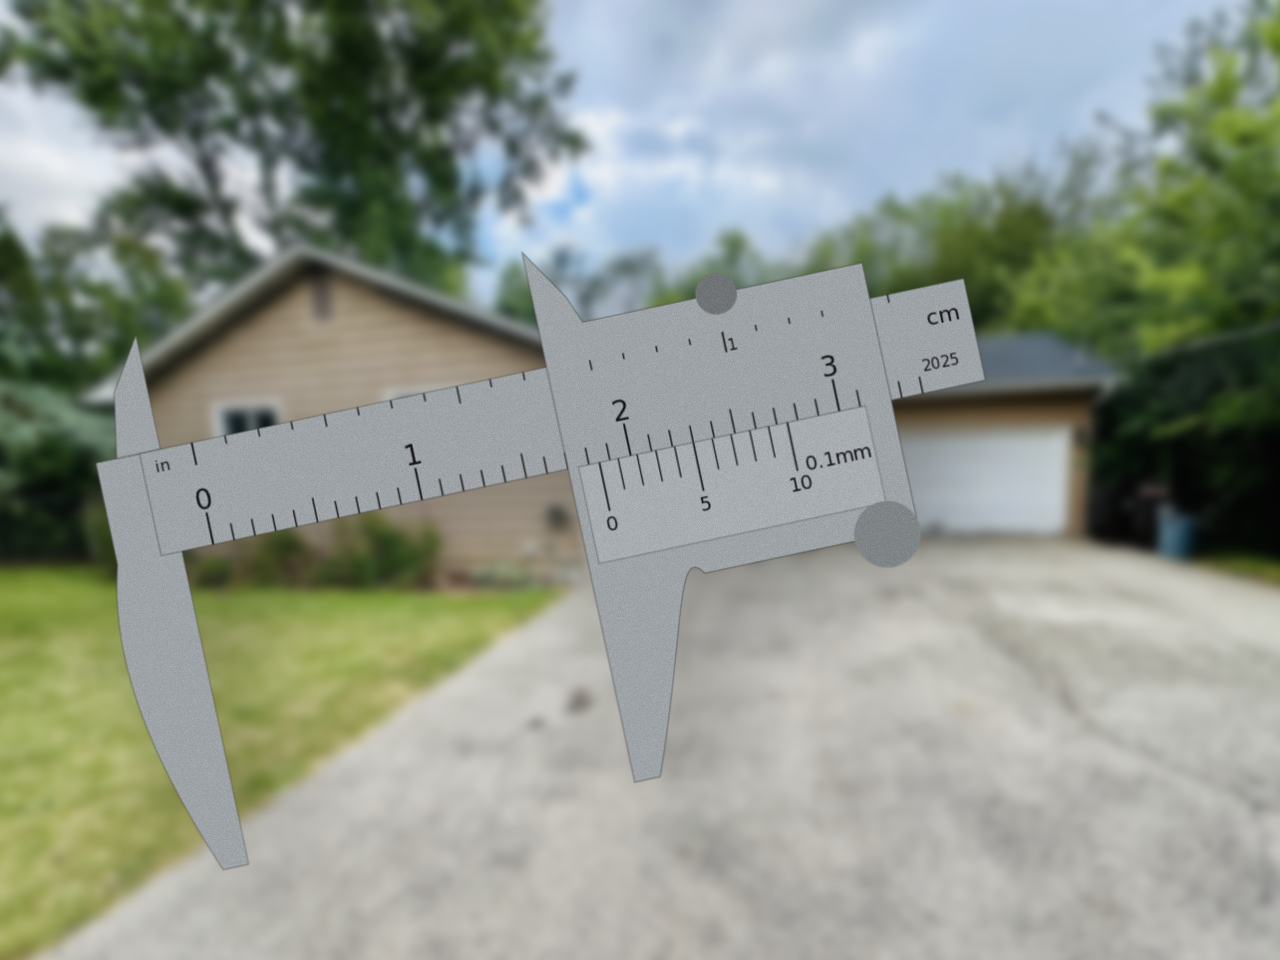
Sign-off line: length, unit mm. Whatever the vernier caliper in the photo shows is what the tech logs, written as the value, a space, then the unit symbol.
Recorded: 18.5 mm
